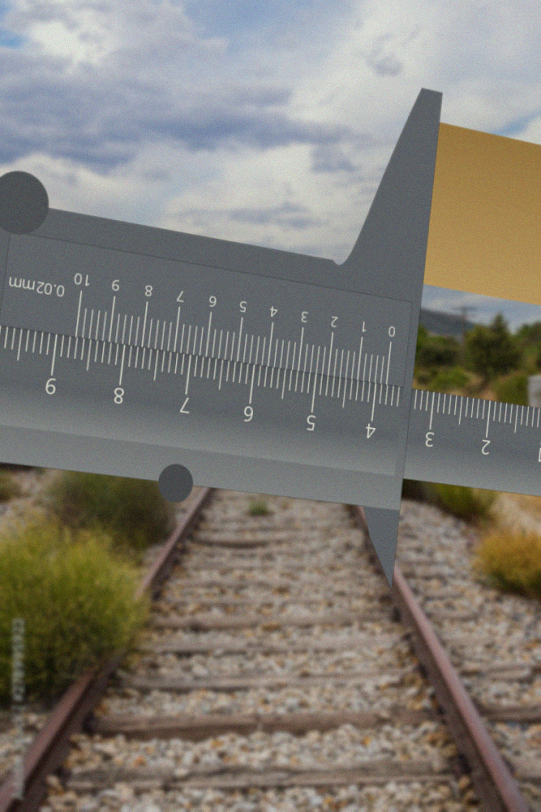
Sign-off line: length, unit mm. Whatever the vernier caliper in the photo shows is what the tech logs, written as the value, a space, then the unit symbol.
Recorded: 38.2 mm
